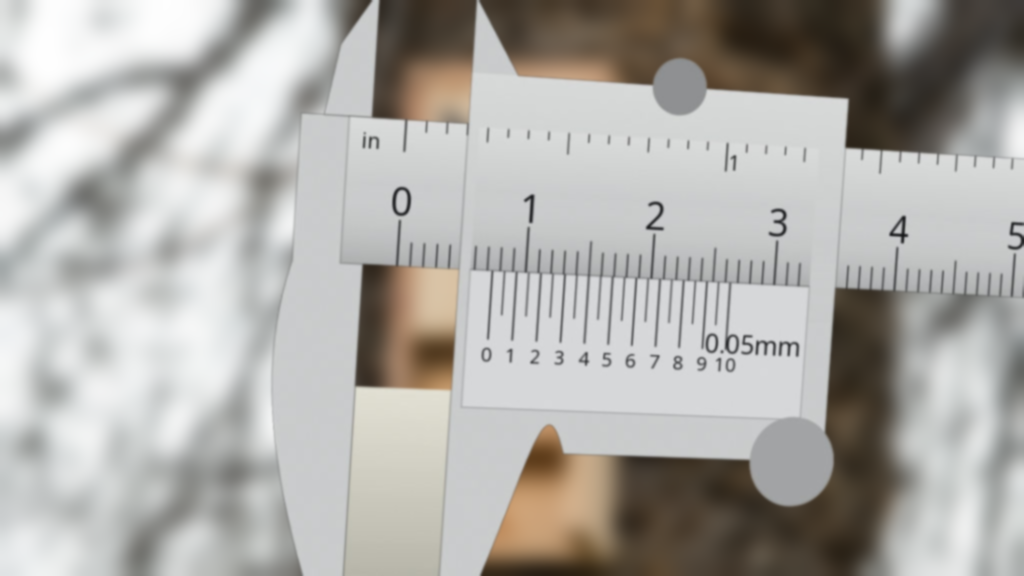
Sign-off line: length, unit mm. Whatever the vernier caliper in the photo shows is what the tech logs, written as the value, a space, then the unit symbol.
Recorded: 7.4 mm
